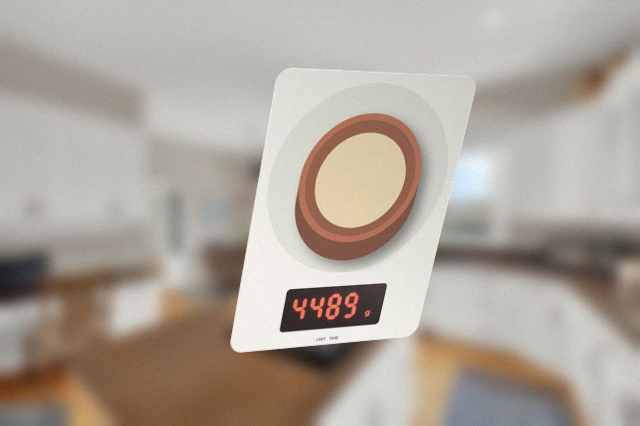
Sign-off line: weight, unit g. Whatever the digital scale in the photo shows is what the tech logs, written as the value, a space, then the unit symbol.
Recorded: 4489 g
